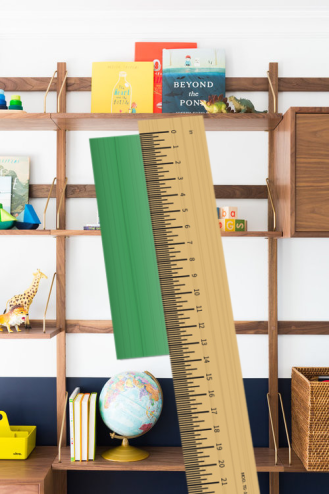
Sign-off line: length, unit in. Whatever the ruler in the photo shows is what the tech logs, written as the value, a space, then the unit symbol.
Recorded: 13.5 in
